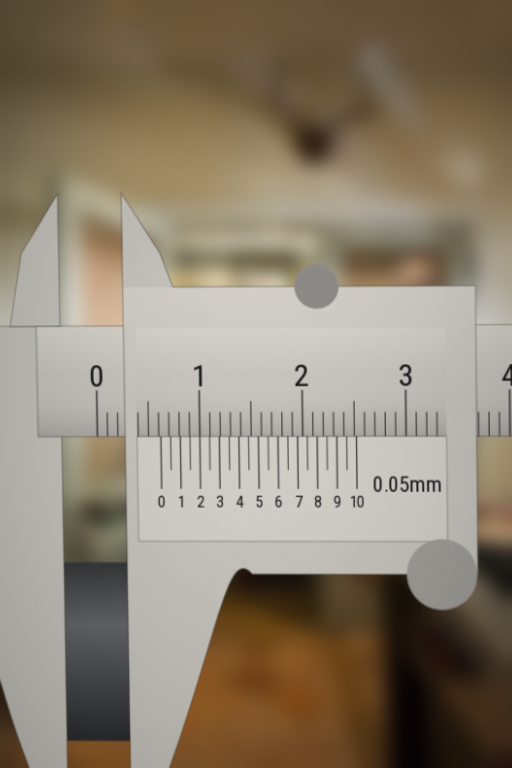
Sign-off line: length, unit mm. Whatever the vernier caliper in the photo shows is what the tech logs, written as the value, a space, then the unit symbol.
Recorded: 6.2 mm
